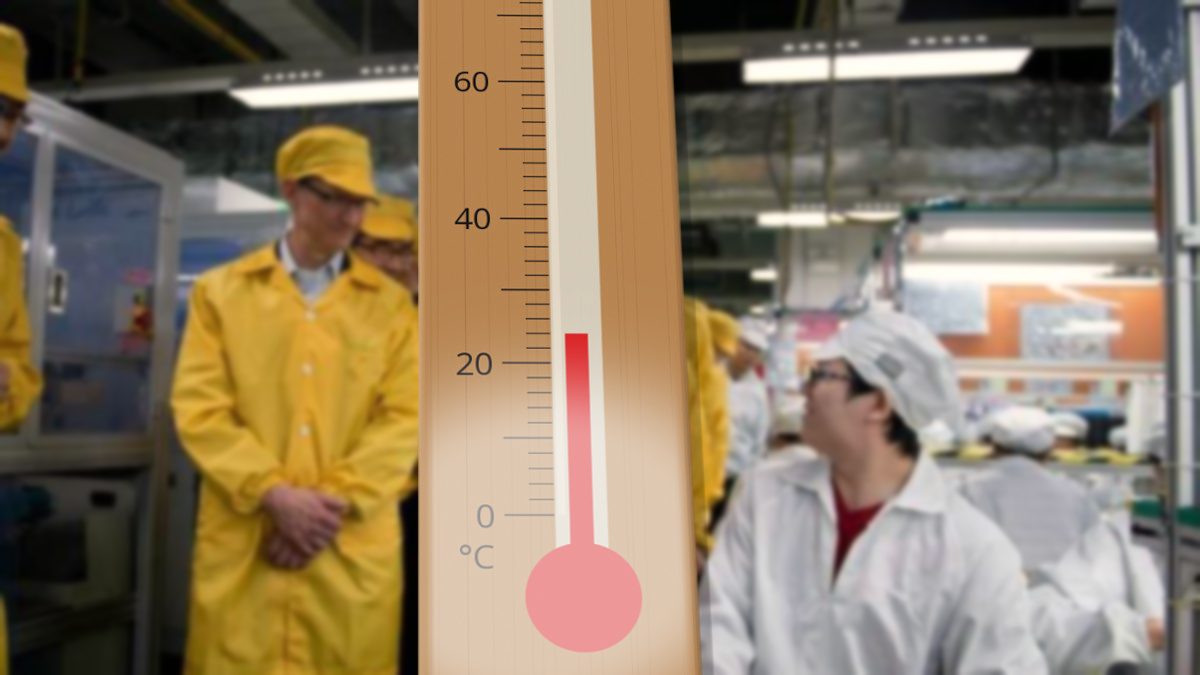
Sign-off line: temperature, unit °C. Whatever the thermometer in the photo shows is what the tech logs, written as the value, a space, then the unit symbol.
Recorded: 24 °C
